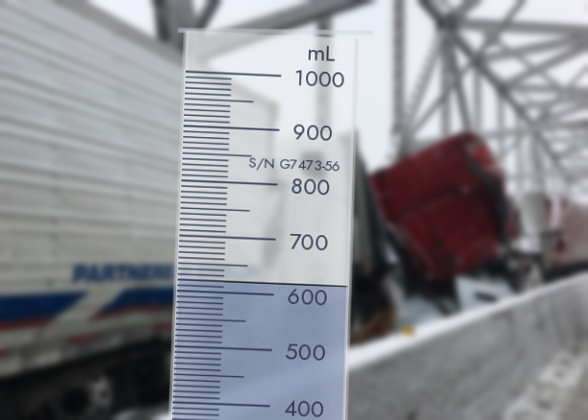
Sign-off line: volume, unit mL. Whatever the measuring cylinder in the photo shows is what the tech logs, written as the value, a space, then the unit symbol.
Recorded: 620 mL
